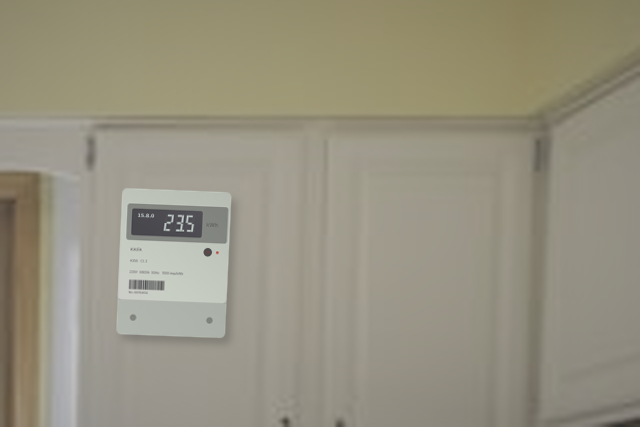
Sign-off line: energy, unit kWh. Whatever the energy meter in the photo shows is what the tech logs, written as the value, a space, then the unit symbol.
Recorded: 23.5 kWh
